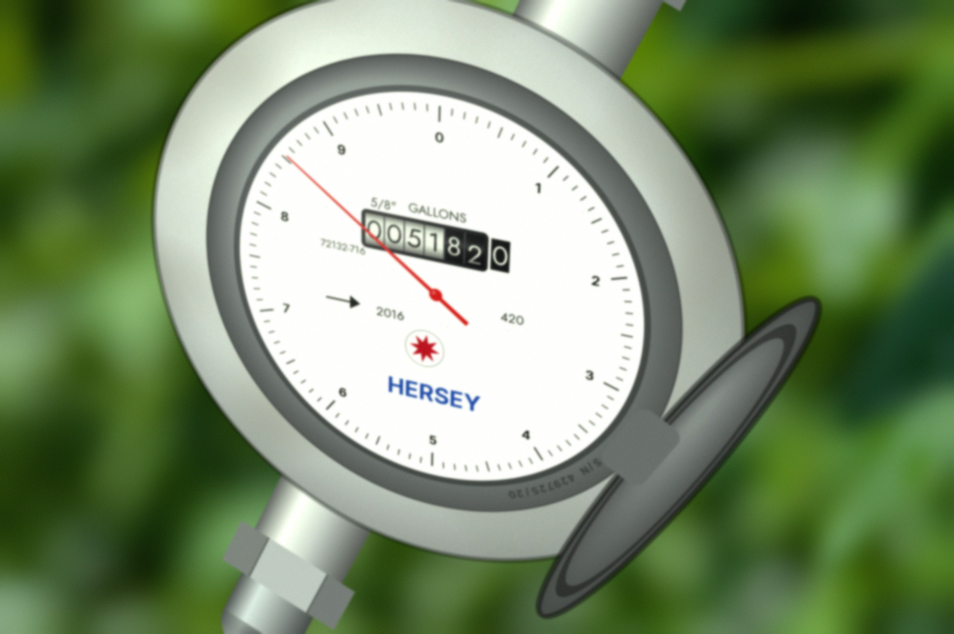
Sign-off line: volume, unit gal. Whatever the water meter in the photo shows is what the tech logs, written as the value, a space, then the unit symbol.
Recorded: 51818.5 gal
